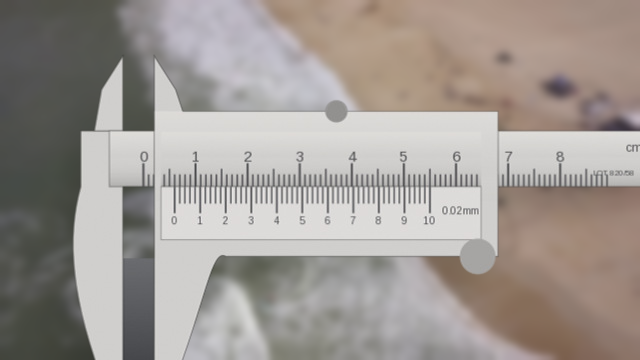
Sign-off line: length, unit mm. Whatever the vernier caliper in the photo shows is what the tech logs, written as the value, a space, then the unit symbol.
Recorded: 6.0 mm
